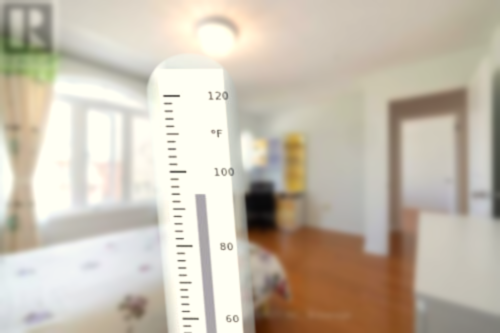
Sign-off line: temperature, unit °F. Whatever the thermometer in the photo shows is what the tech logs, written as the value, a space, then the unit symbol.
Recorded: 94 °F
